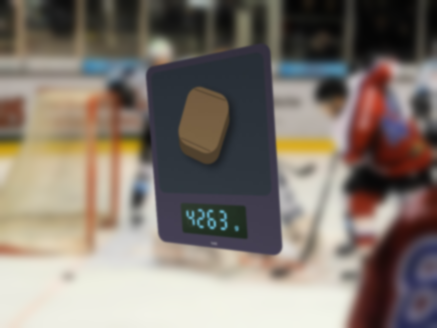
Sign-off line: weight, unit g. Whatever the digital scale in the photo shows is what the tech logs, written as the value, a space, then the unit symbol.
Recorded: 4263 g
